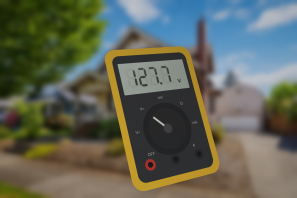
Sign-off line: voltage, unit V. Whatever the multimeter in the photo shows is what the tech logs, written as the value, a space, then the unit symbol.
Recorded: 127.7 V
